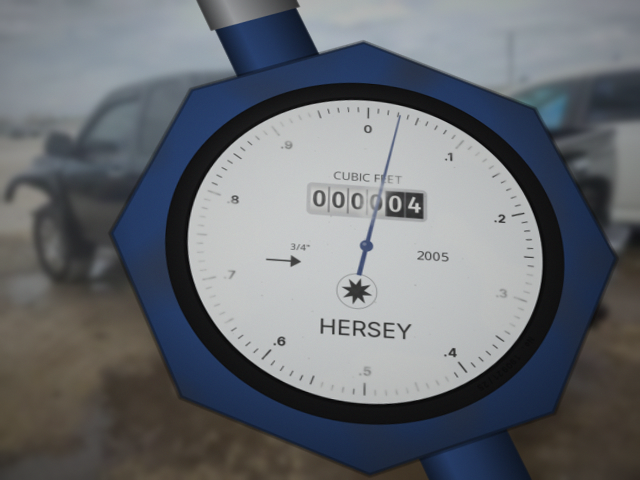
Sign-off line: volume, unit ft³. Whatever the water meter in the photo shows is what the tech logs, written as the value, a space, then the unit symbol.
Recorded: 4.03 ft³
